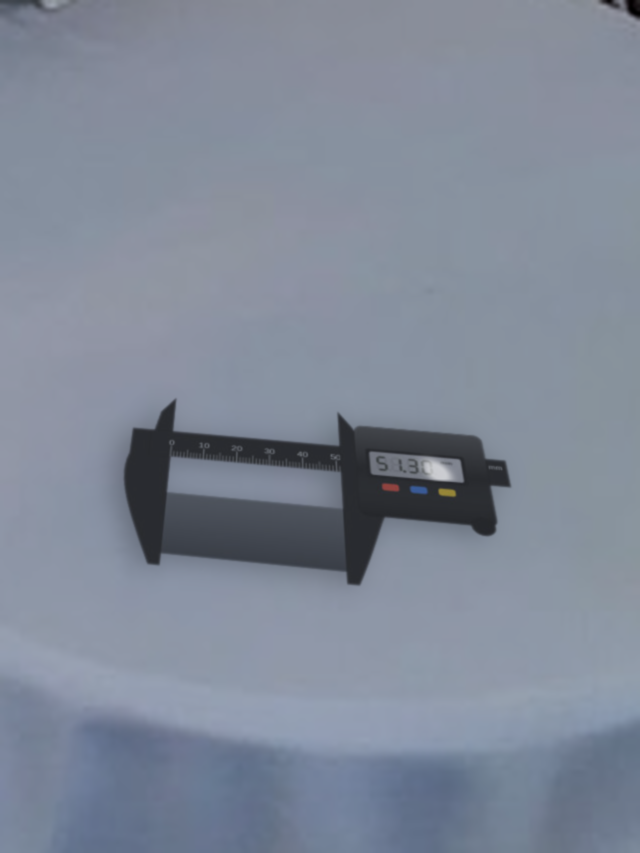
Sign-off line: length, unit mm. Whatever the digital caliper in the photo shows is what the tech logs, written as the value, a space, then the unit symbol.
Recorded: 51.30 mm
